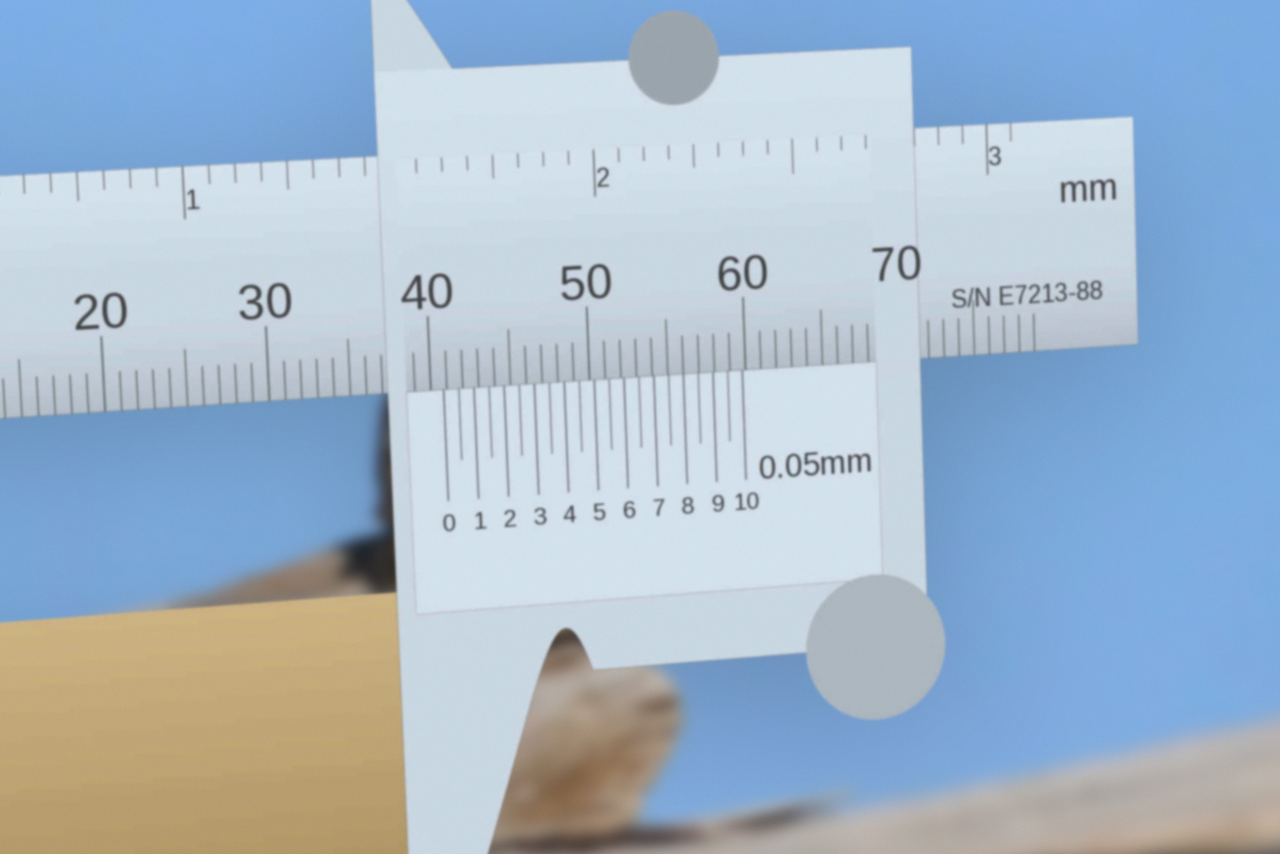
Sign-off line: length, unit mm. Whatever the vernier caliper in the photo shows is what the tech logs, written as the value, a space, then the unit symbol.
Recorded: 40.8 mm
